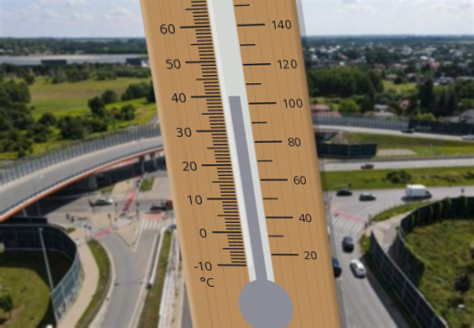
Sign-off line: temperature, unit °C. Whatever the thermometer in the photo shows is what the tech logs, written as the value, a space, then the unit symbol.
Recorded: 40 °C
